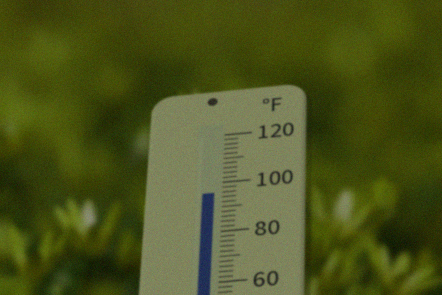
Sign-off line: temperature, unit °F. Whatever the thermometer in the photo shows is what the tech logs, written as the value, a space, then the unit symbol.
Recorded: 96 °F
